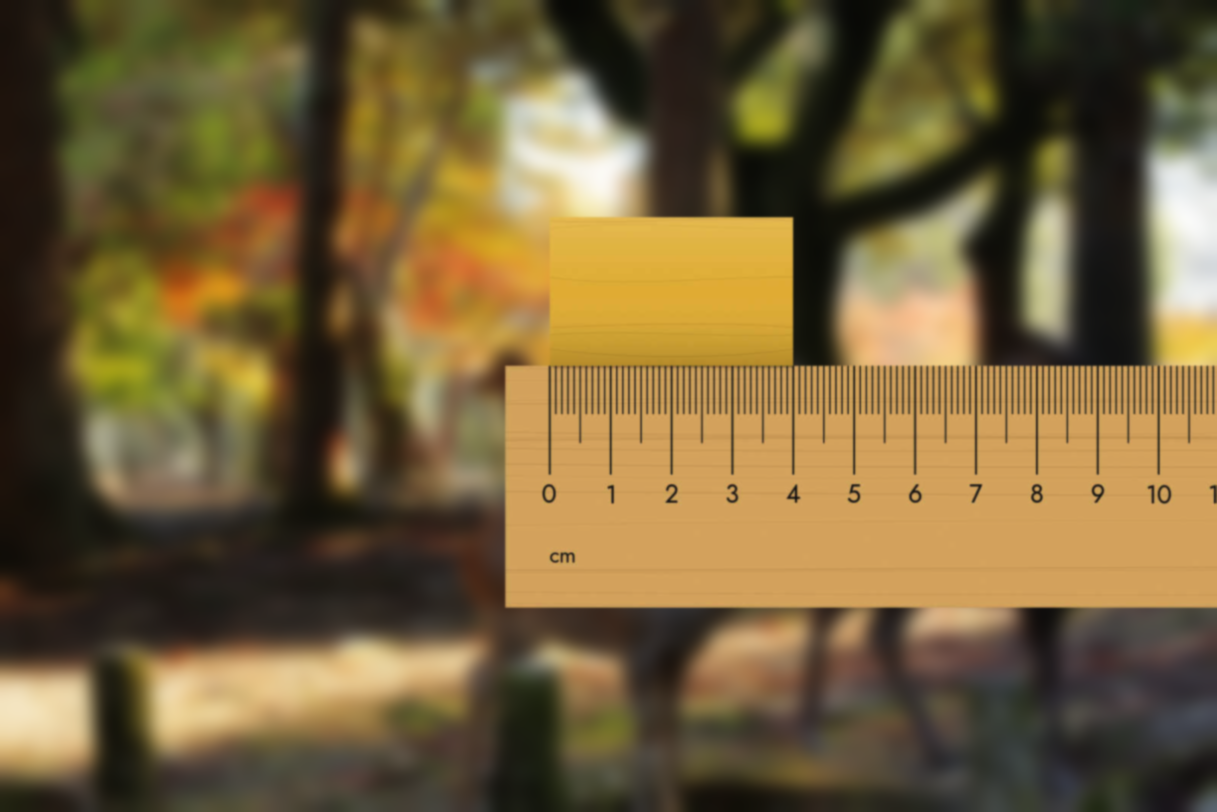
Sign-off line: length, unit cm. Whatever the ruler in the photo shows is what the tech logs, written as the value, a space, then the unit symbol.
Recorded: 4 cm
